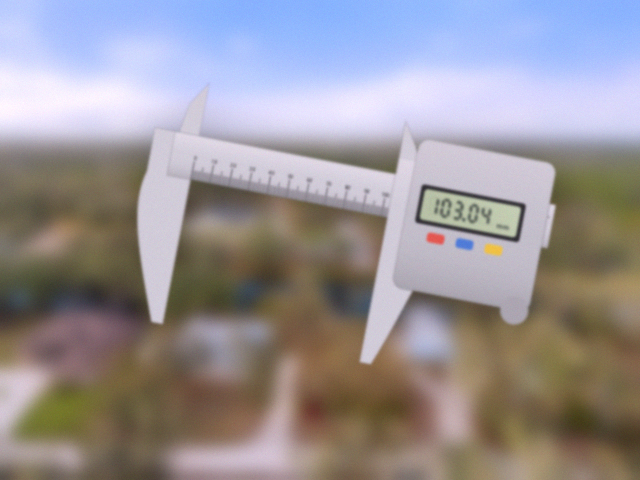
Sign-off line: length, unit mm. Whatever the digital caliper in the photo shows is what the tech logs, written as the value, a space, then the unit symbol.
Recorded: 103.04 mm
